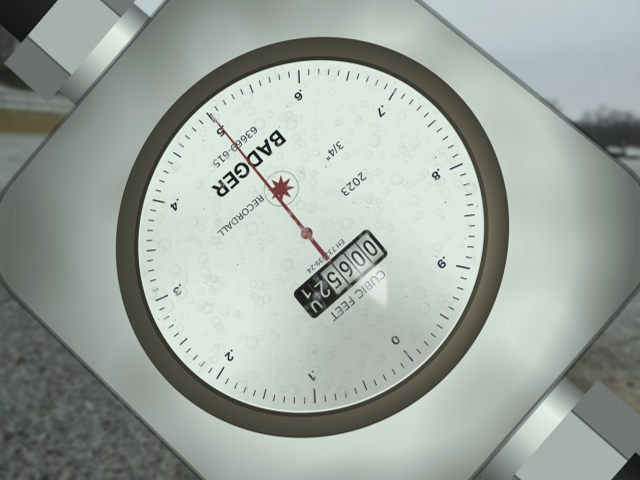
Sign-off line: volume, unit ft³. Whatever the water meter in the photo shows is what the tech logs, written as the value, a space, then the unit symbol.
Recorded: 6520.50 ft³
